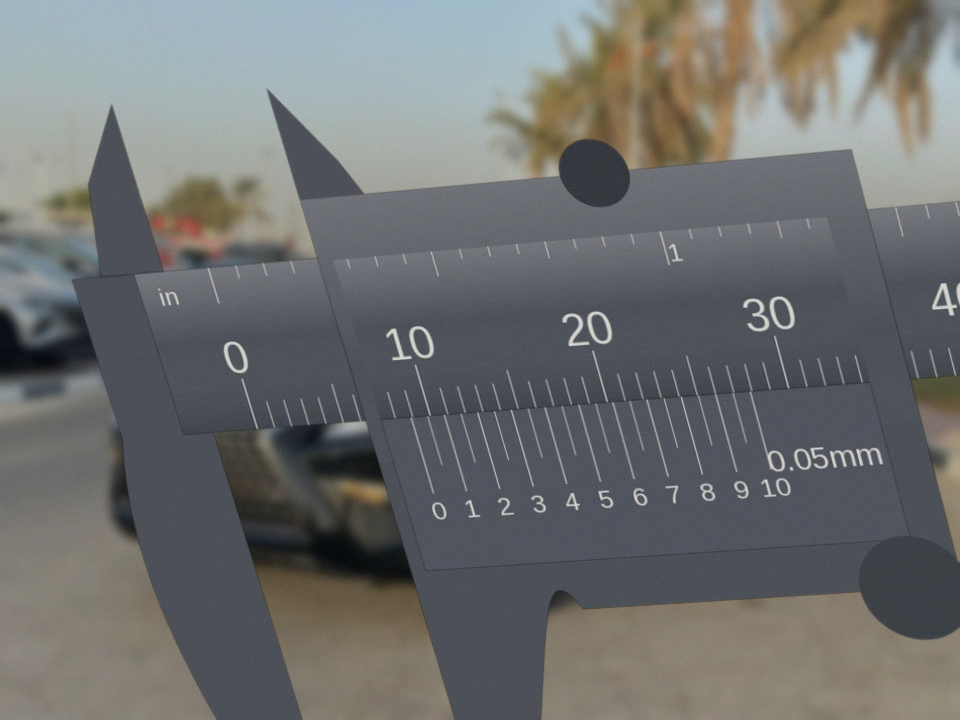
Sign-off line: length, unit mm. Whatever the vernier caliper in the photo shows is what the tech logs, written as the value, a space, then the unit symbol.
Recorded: 8.9 mm
